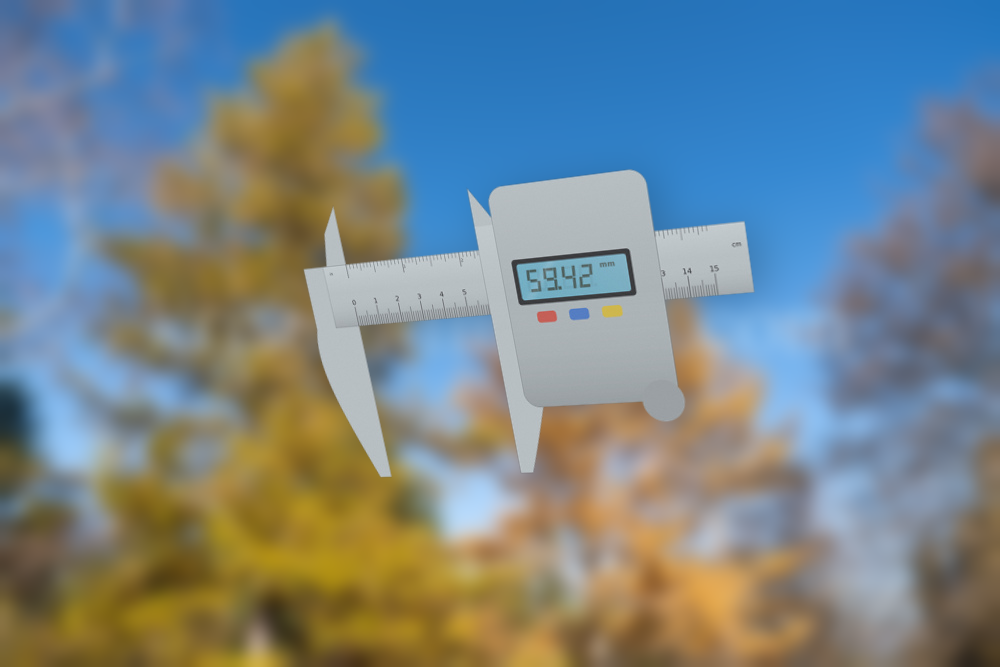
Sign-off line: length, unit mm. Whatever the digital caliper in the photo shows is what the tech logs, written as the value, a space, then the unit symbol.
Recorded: 59.42 mm
